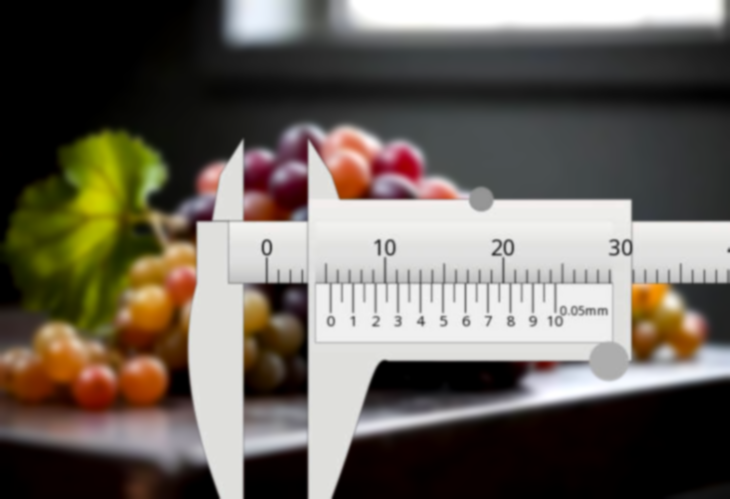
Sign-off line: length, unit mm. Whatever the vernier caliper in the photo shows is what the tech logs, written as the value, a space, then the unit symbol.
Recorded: 5.4 mm
